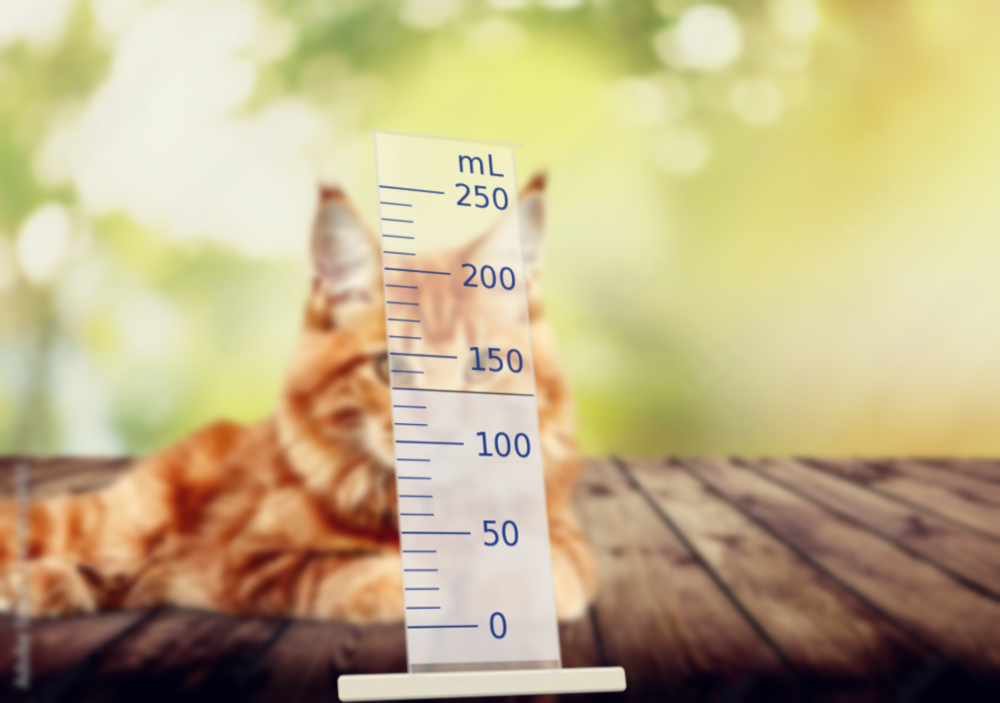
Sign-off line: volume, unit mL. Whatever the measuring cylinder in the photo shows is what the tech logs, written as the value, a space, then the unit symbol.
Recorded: 130 mL
